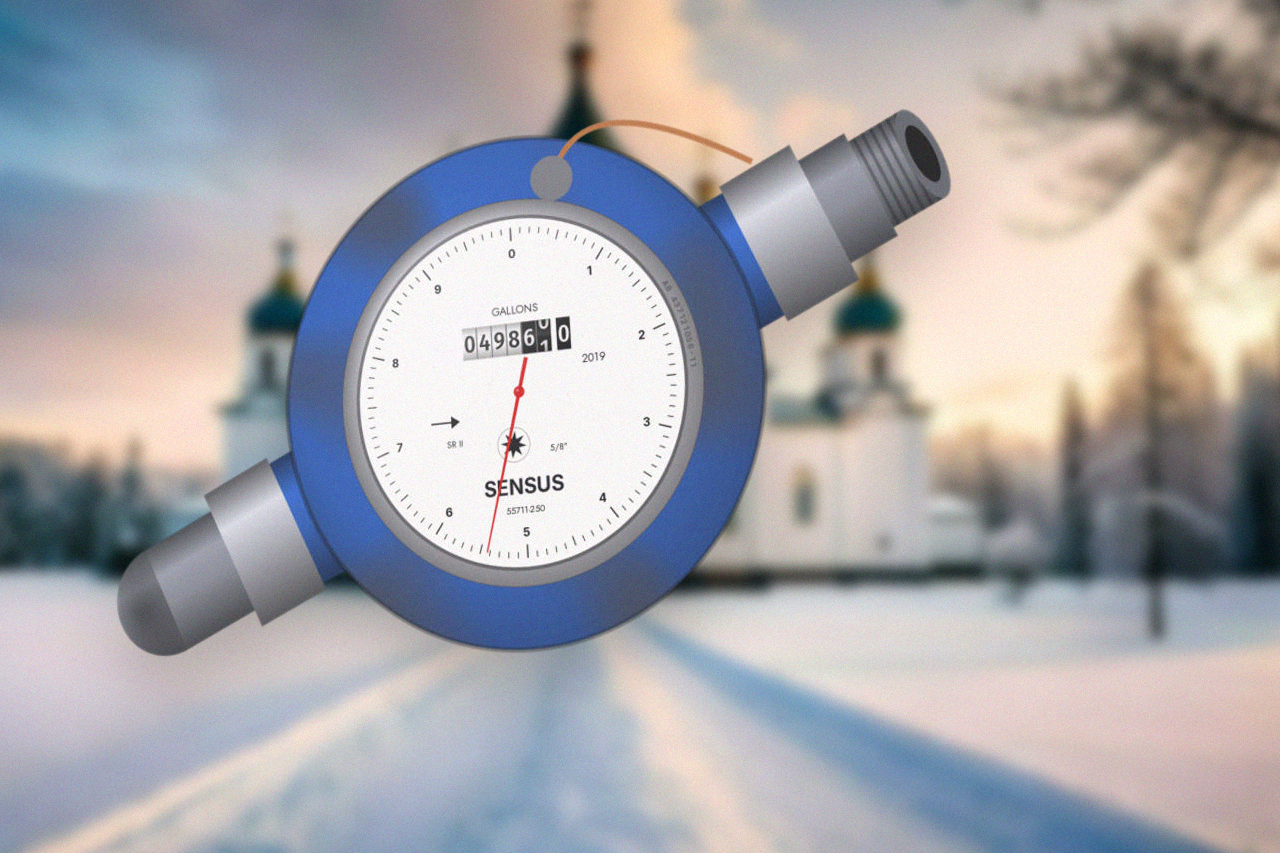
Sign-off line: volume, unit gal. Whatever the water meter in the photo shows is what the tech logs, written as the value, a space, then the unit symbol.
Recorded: 498605.4 gal
